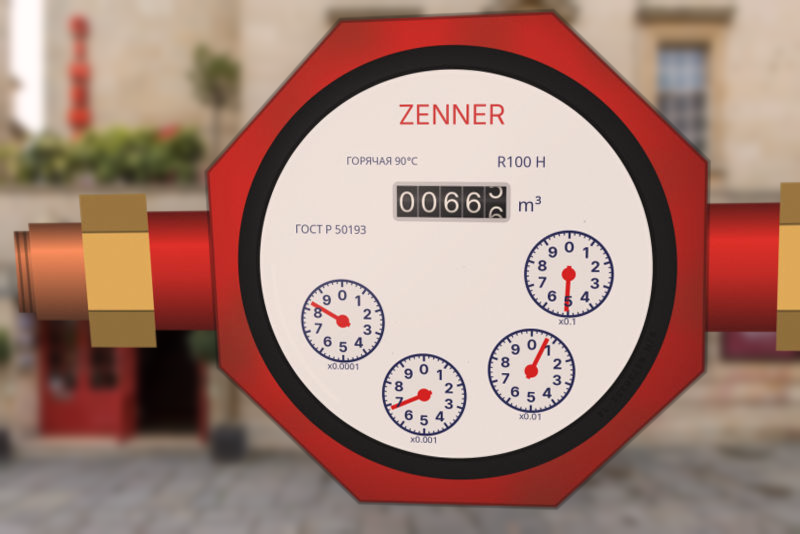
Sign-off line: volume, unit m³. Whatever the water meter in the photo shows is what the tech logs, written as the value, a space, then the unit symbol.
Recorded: 665.5068 m³
